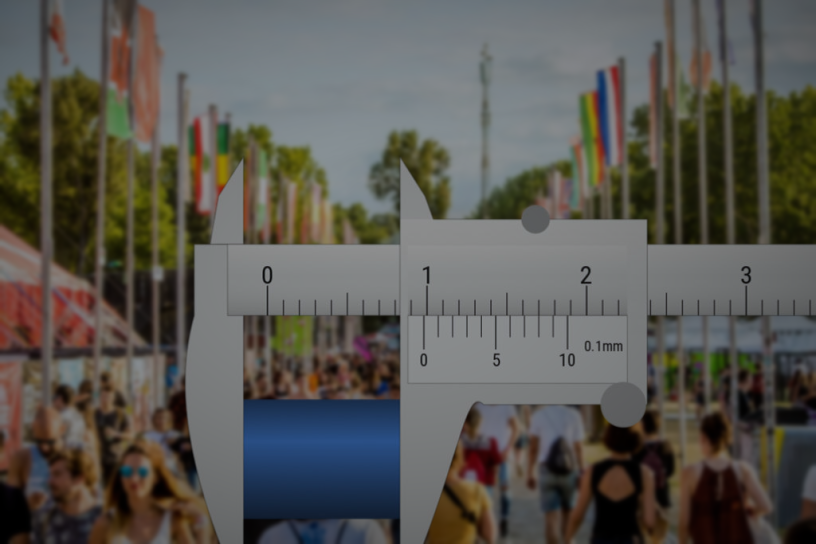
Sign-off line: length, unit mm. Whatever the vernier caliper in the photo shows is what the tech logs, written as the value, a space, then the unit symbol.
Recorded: 9.8 mm
